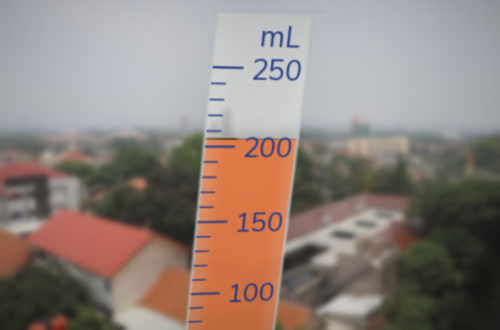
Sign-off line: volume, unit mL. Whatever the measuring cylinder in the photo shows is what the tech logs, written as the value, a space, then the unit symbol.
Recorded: 205 mL
